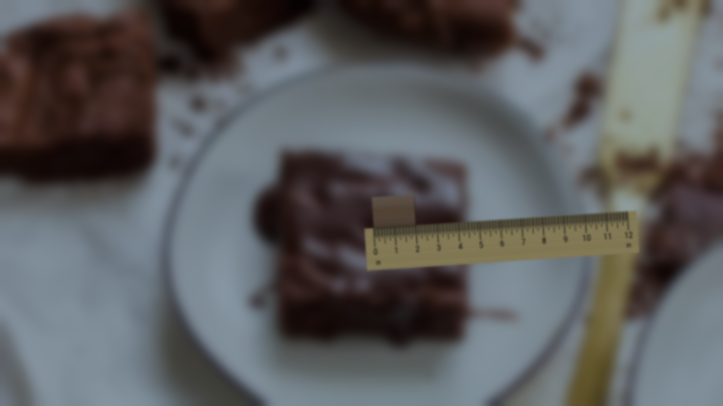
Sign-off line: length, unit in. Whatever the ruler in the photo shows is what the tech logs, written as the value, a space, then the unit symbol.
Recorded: 2 in
